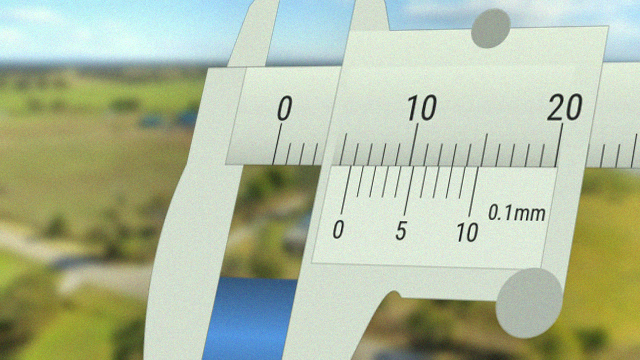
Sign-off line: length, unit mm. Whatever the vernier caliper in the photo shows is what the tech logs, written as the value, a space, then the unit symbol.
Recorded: 5.8 mm
